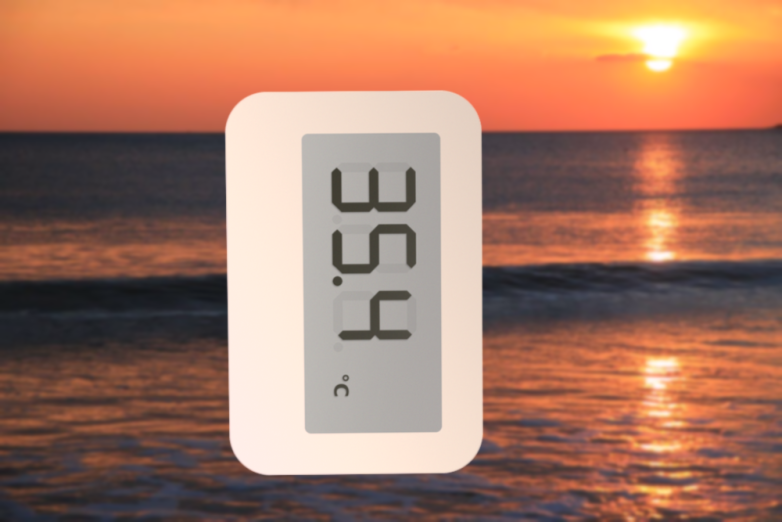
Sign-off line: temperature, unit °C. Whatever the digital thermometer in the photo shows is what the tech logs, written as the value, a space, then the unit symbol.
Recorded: 35.4 °C
